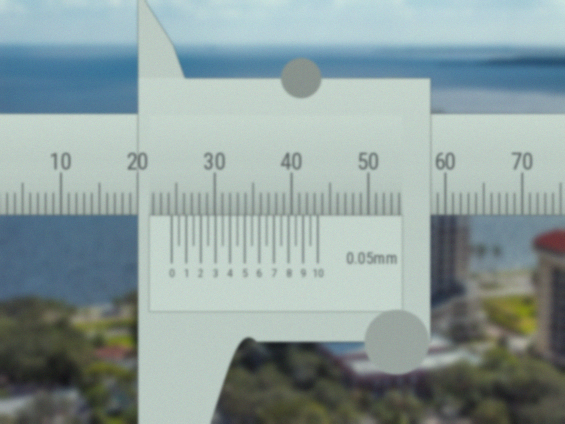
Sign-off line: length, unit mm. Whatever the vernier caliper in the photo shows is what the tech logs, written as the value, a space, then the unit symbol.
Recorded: 24.4 mm
